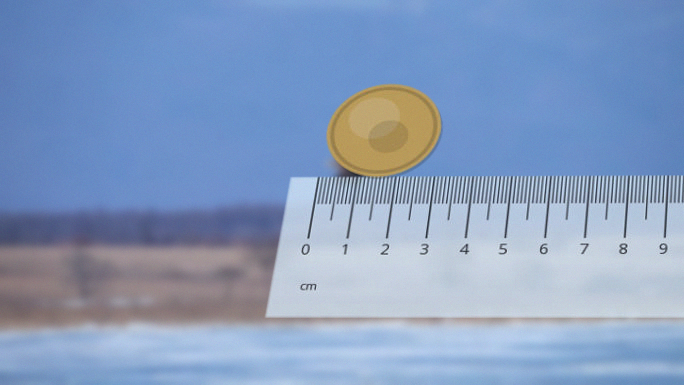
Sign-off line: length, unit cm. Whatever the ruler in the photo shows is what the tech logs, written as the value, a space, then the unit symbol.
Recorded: 3 cm
